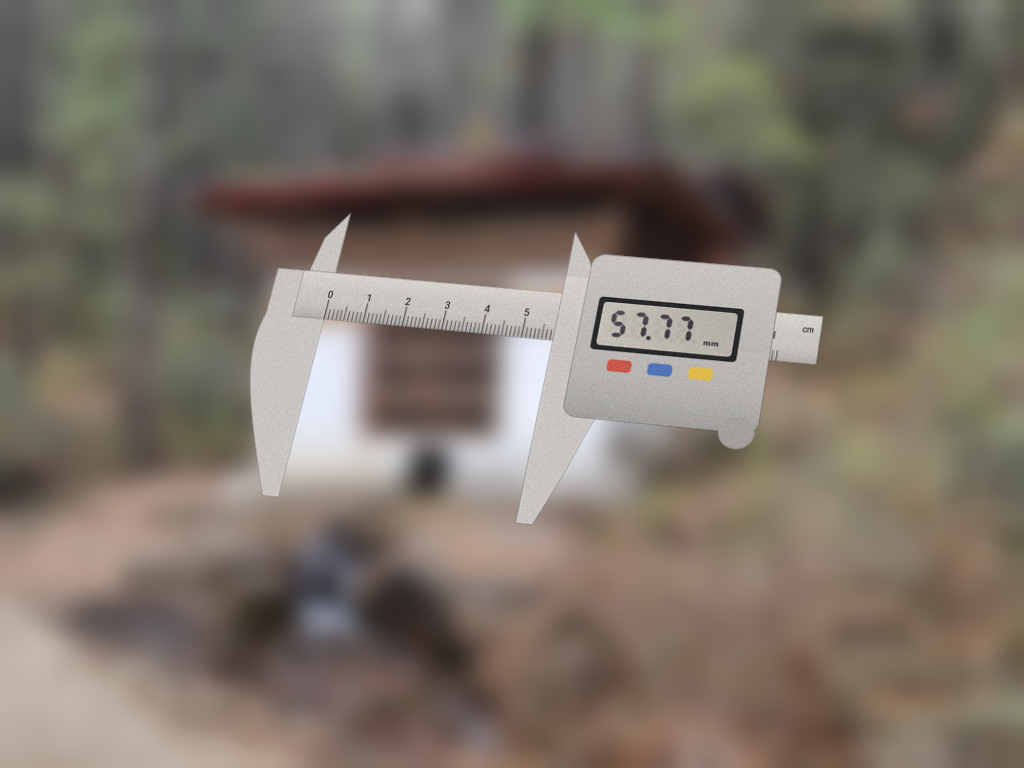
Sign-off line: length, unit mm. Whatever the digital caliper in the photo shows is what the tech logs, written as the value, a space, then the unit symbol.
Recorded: 57.77 mm
